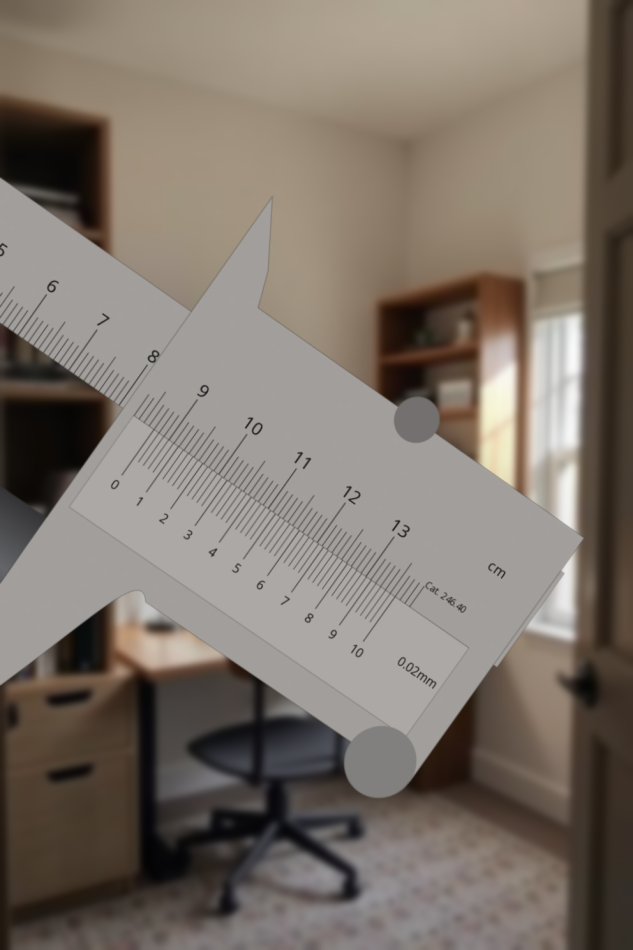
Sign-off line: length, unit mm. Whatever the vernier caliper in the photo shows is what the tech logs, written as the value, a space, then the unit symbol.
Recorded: 87.0 mm
